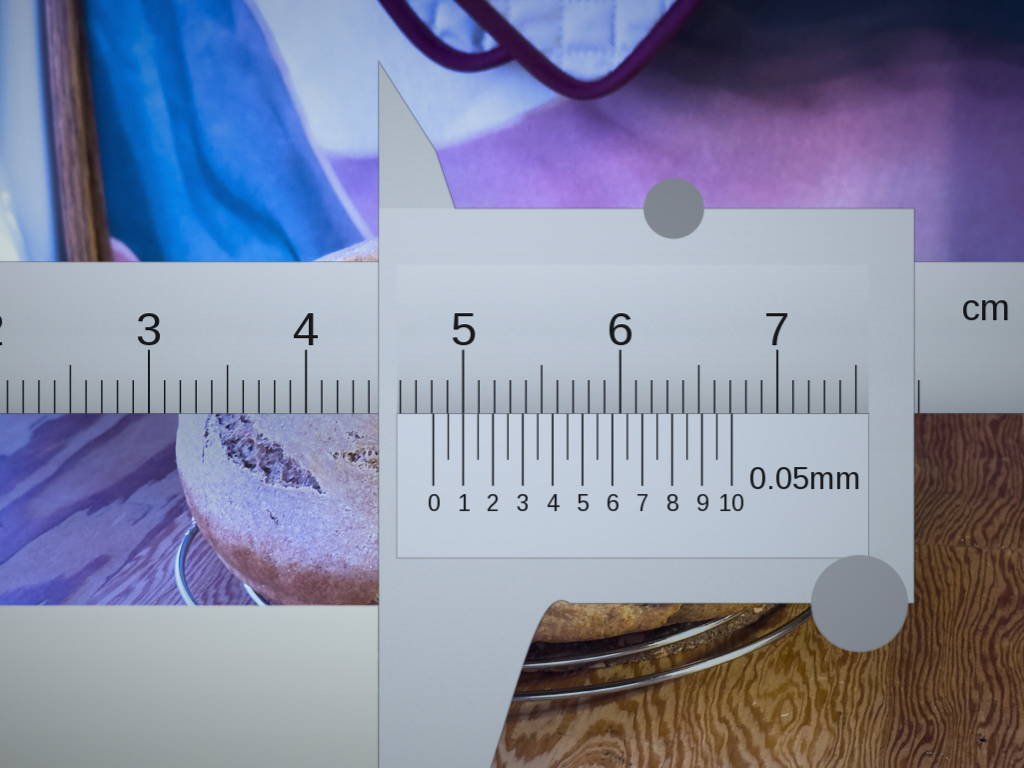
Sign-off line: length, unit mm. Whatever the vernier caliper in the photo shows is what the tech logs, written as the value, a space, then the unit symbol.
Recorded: 48.1 mm
